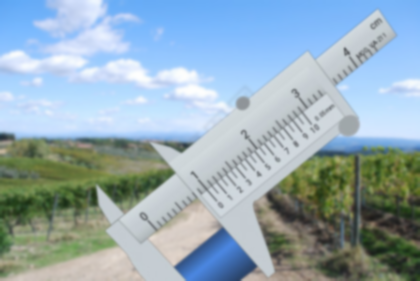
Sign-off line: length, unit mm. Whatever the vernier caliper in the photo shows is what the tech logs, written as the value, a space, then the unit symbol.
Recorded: 10.0 mm
